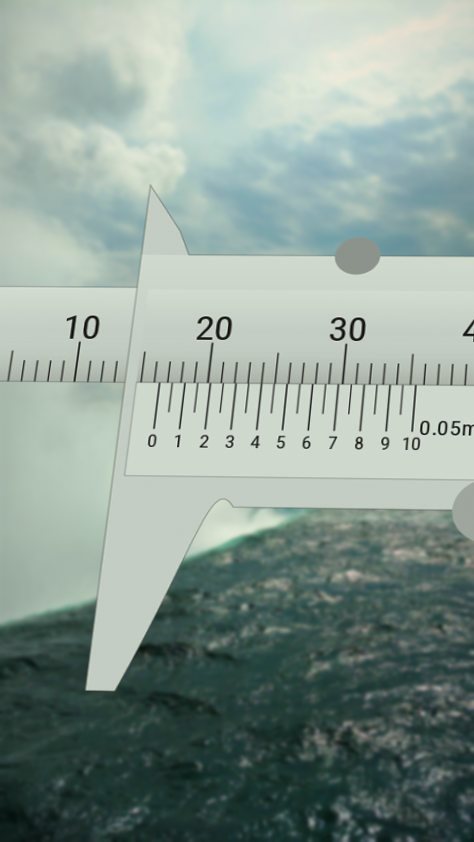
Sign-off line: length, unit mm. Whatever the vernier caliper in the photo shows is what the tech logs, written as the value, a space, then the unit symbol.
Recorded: 16.4 mm
